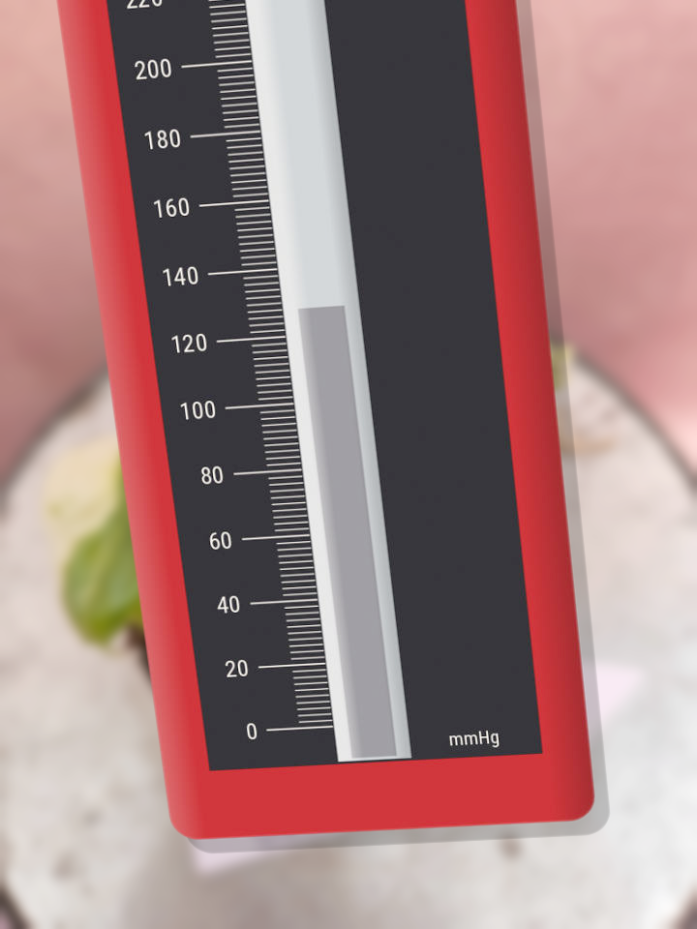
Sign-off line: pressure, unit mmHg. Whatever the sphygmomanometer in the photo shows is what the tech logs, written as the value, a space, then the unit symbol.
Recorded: 128 mmHg
